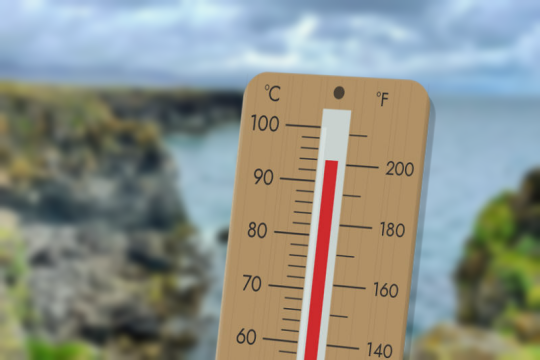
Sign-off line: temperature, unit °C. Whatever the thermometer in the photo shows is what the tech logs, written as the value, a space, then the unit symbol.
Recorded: 94 °C
